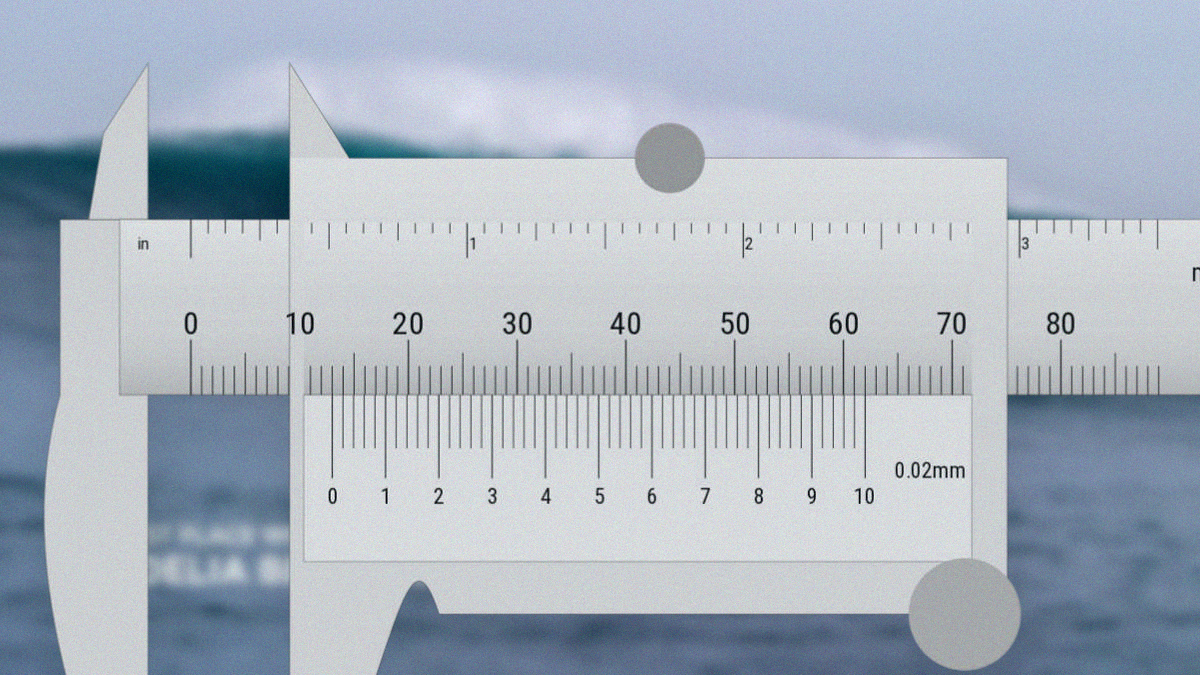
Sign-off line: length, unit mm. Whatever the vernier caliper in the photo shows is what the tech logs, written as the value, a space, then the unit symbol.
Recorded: 13.0 mm
